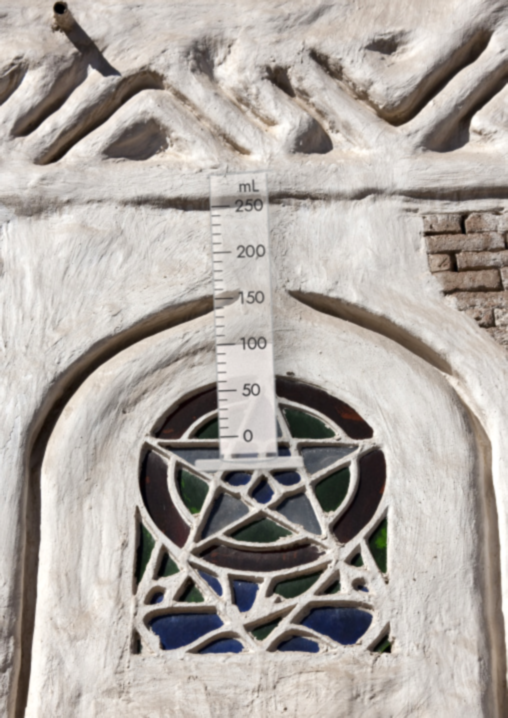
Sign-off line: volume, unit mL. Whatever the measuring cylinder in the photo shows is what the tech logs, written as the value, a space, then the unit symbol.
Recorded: 100 mL
